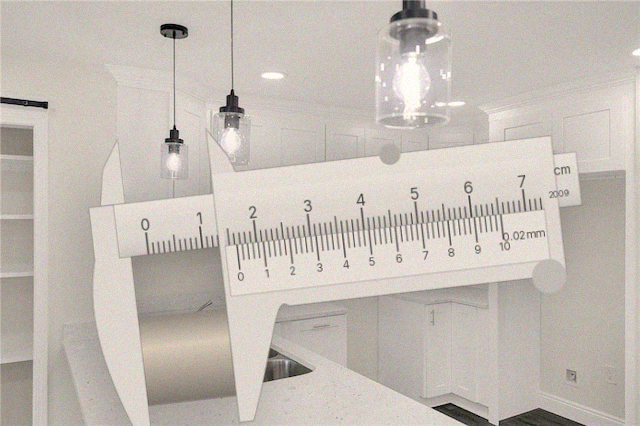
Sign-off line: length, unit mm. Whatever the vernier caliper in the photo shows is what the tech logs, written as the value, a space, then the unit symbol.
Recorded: 16.4 mm
